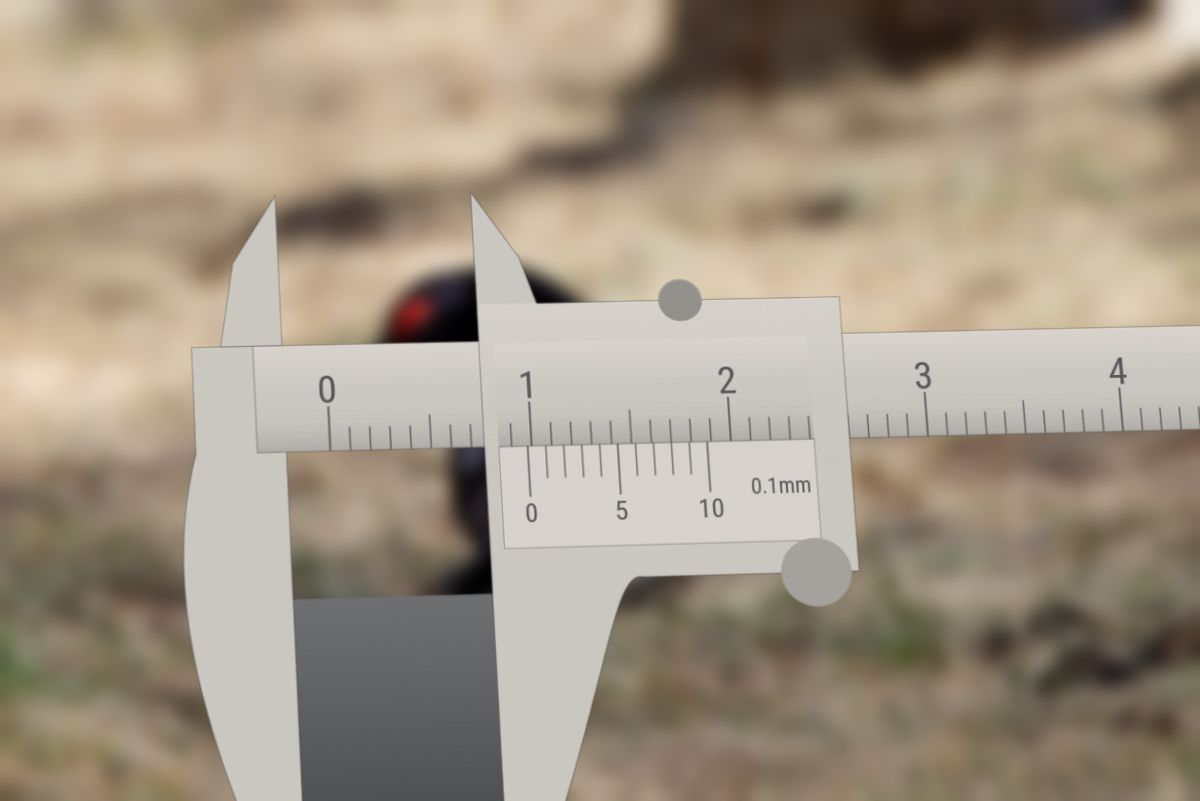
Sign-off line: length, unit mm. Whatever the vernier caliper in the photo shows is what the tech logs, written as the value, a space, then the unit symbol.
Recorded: 9.8 mm
